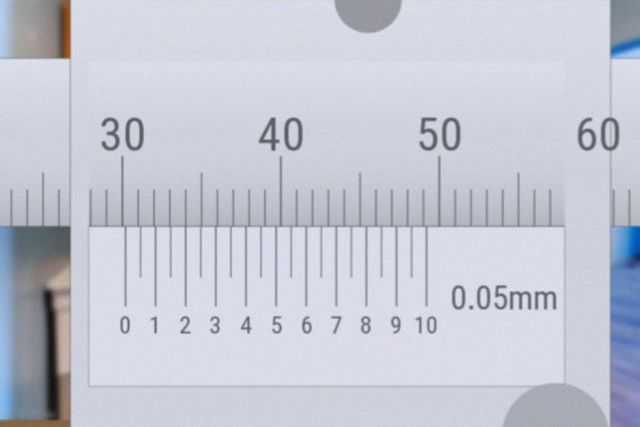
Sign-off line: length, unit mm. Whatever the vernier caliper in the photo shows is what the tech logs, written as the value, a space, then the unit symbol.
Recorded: 30.2 mm
